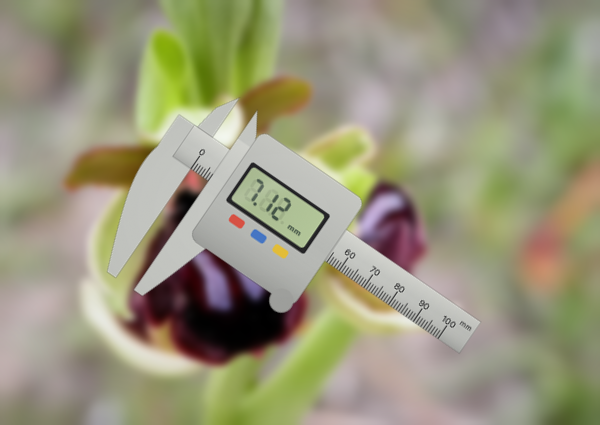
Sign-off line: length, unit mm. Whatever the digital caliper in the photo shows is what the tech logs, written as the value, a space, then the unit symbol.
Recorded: 7.12 mm
